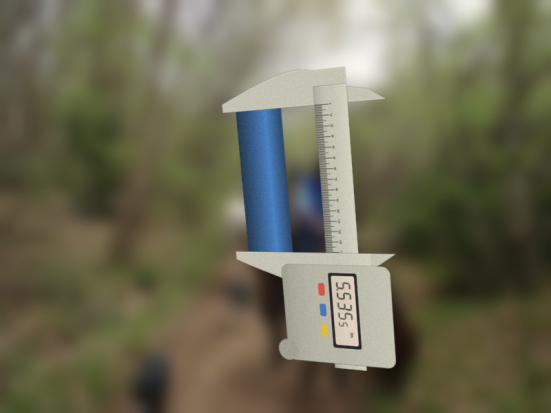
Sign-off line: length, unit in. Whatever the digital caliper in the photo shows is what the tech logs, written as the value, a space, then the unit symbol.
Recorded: 5.5355 in
